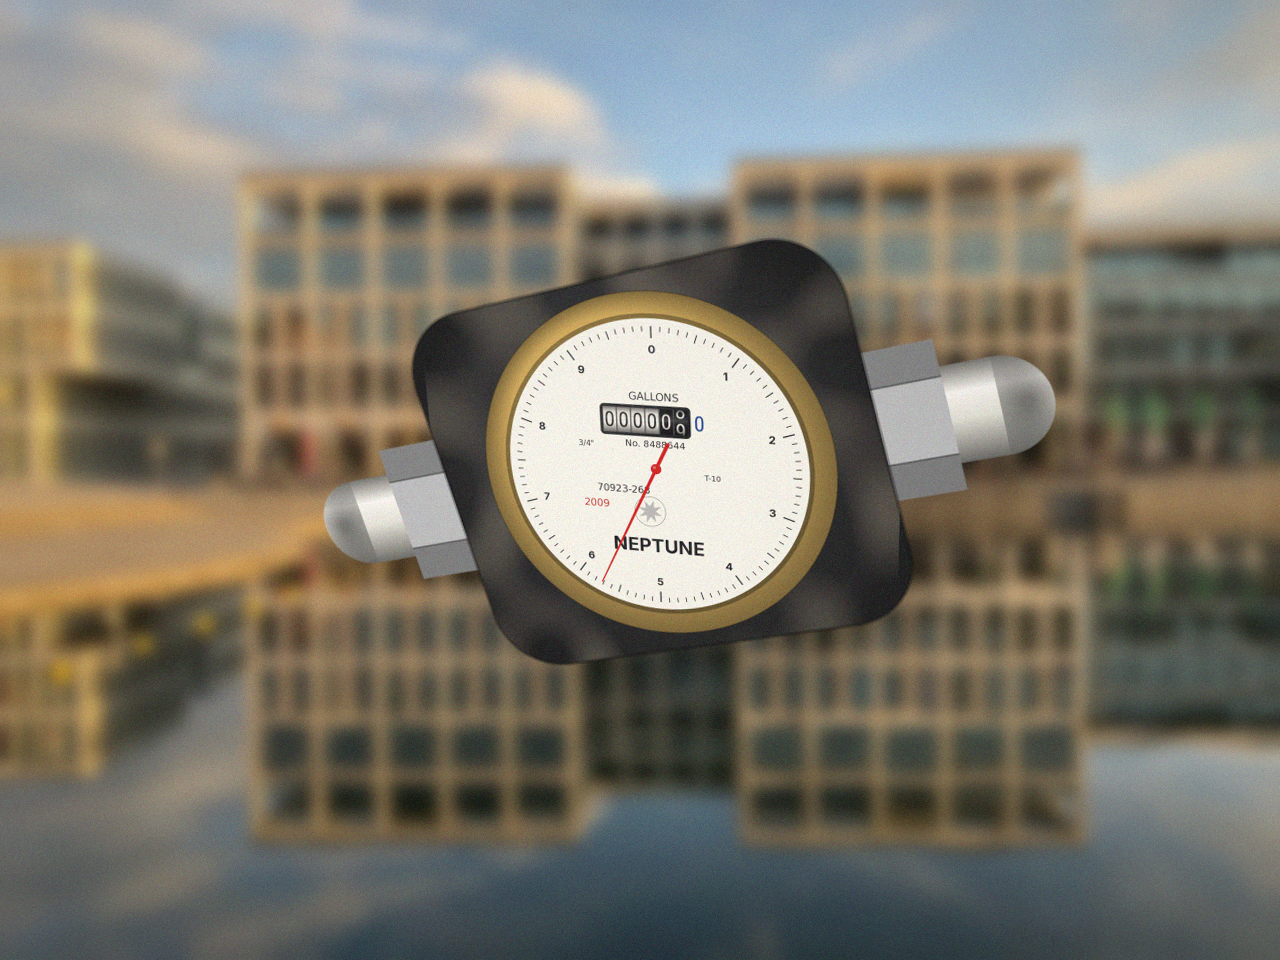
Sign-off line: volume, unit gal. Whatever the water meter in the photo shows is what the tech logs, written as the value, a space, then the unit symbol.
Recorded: 85.7 gal
